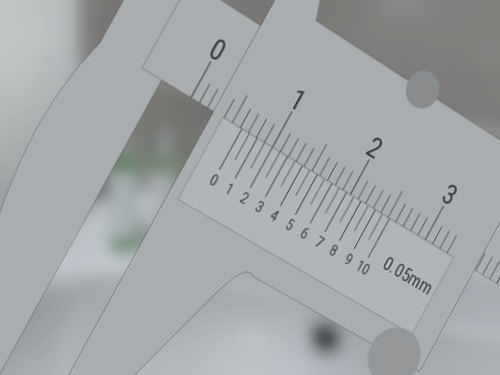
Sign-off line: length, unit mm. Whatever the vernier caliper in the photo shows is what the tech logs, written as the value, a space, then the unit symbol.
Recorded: 6.2 mm
